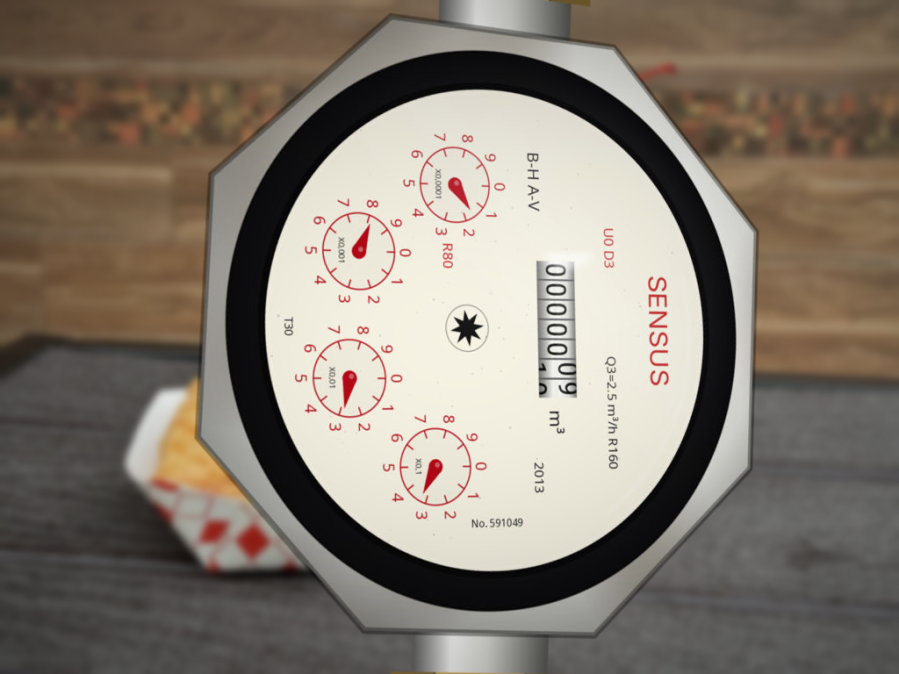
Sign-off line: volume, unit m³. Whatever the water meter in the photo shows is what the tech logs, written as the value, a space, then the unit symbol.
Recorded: 9.3281 m³
